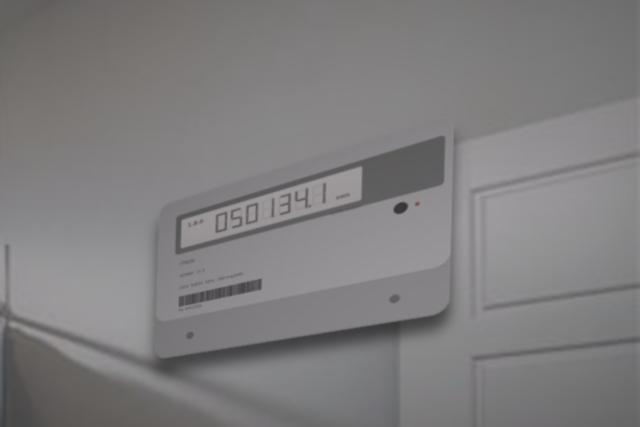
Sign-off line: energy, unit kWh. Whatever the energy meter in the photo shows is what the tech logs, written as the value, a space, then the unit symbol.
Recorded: 50134.1 kWh
